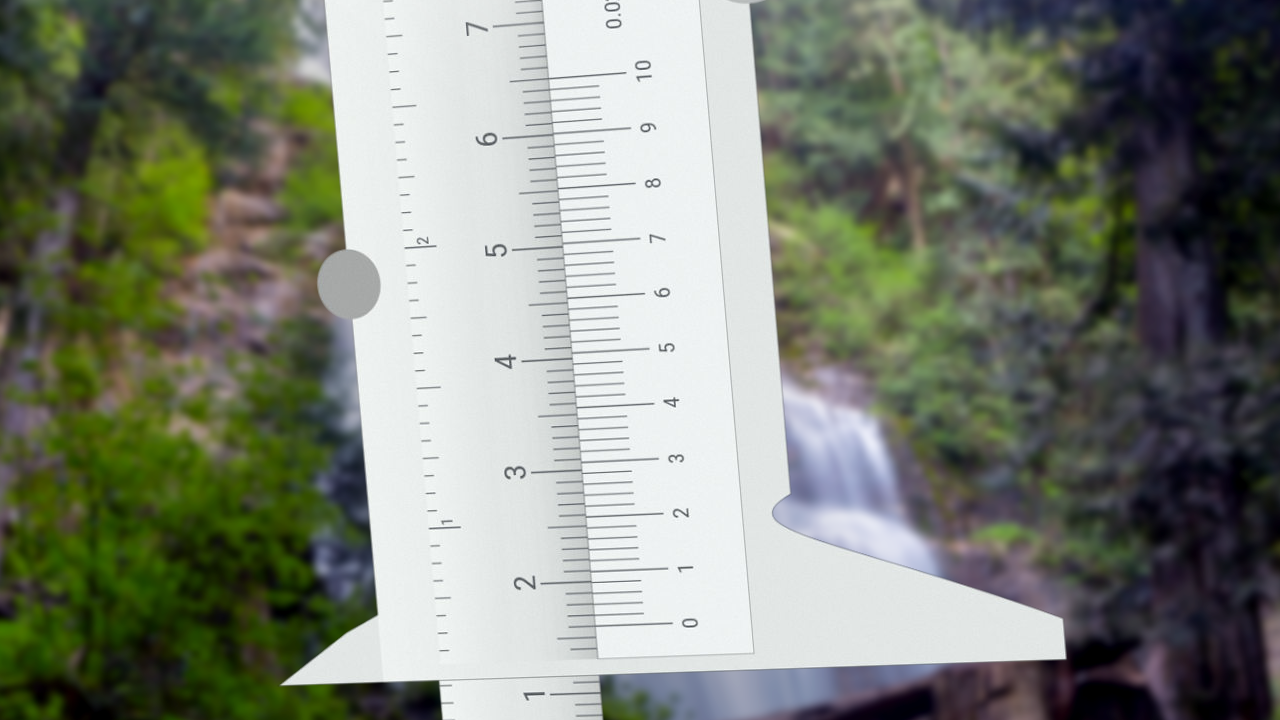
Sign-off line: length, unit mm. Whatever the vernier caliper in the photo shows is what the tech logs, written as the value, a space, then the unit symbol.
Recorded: 16.0 mm
